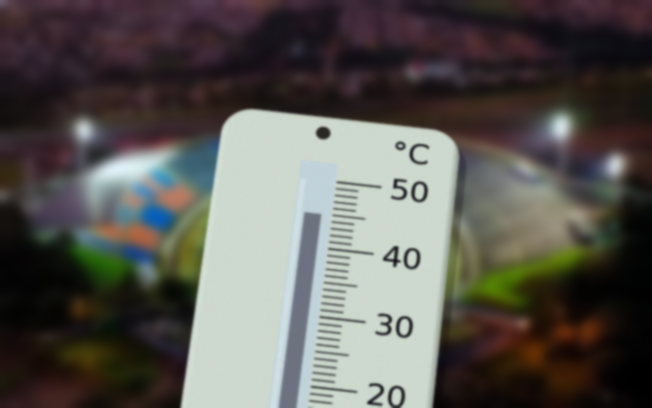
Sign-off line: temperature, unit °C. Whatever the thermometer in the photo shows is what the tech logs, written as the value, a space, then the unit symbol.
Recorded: 45 °C
